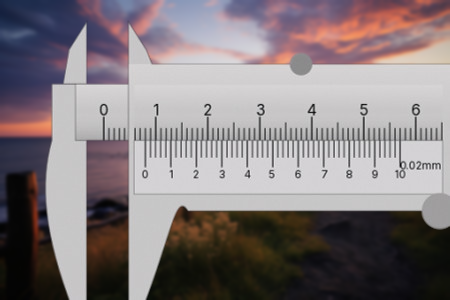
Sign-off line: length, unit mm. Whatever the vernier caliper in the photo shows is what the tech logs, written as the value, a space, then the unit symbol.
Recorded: 8.0 mm
